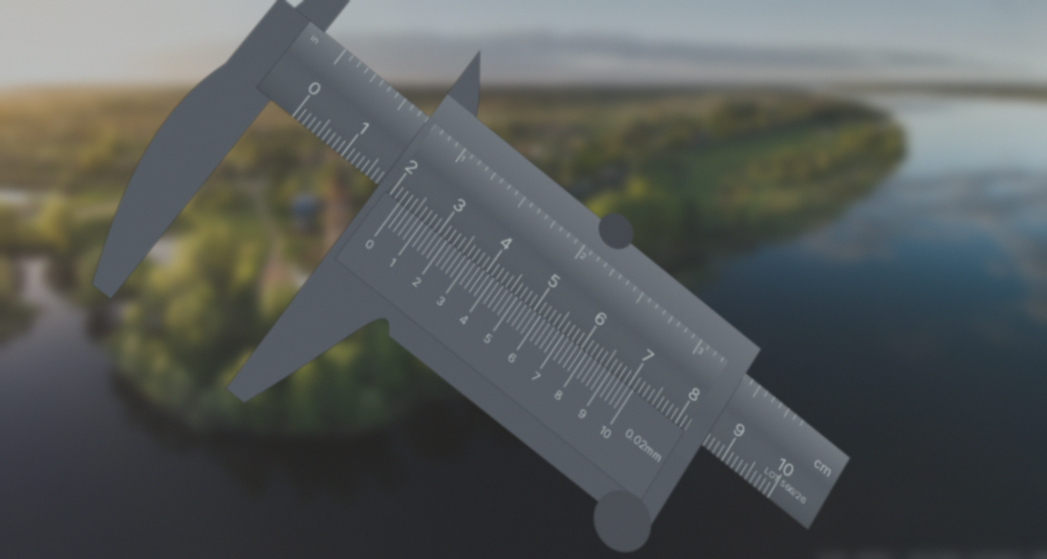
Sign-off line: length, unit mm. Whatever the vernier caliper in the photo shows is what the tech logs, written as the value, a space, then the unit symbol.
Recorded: 22.0 mm
